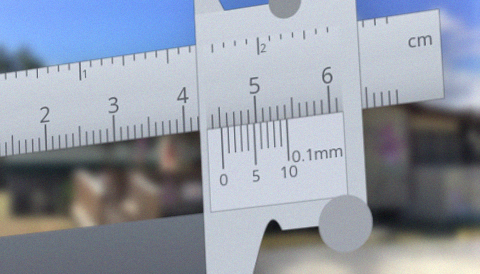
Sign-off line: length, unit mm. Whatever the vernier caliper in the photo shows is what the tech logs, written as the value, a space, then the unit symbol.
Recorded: 45.2 mm
